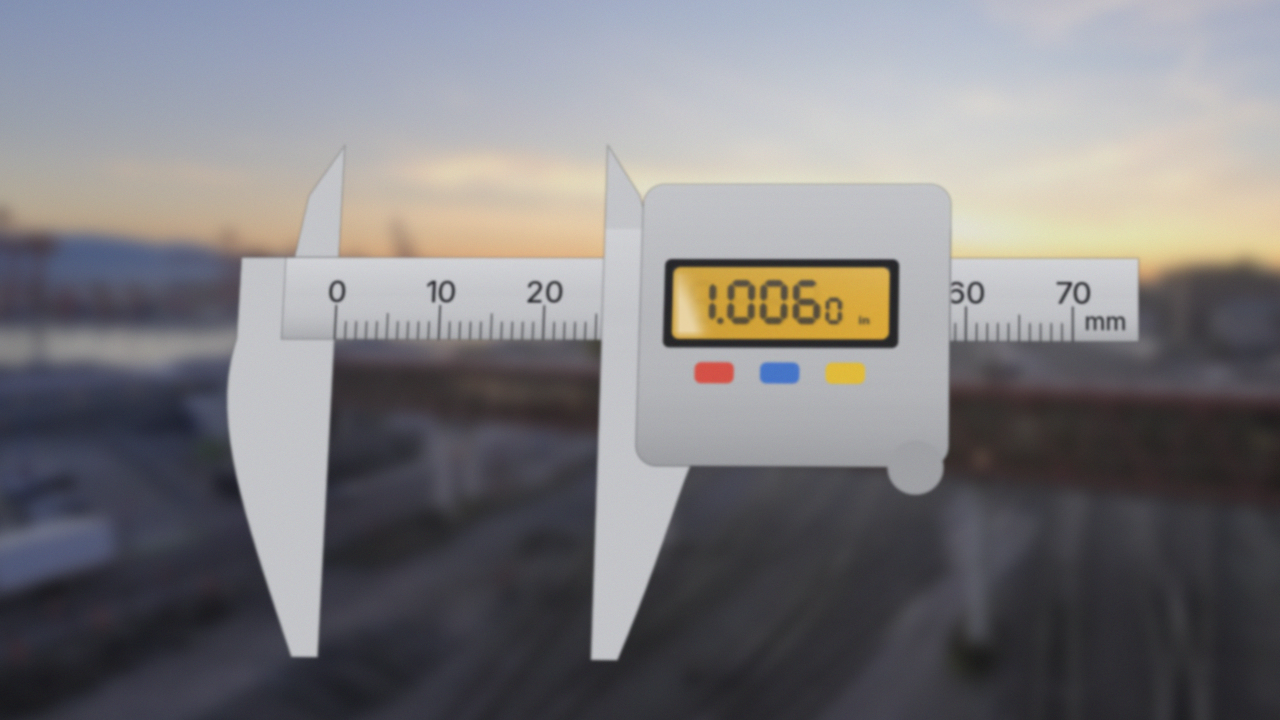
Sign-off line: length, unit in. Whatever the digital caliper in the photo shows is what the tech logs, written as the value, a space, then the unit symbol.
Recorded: 1.0060 in
